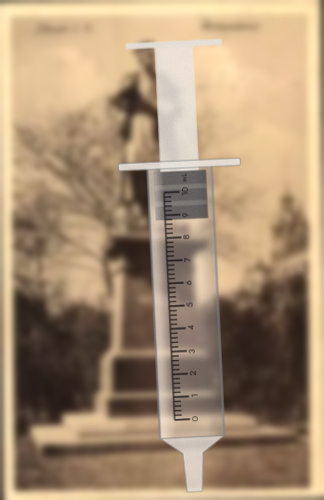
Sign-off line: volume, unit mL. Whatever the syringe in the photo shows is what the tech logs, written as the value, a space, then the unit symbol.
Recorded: 8.8 mL
